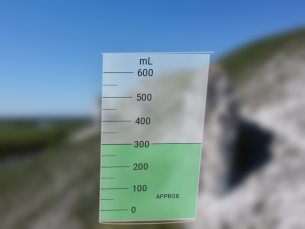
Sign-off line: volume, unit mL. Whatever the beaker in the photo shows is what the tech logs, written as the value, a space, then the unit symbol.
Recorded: 300 mL
